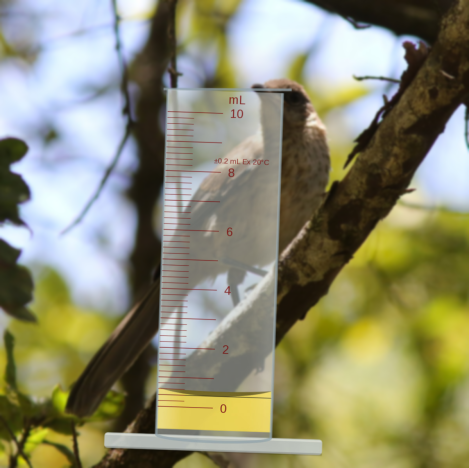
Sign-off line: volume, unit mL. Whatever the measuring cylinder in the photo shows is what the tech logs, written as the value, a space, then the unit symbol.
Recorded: 0.4 mL
